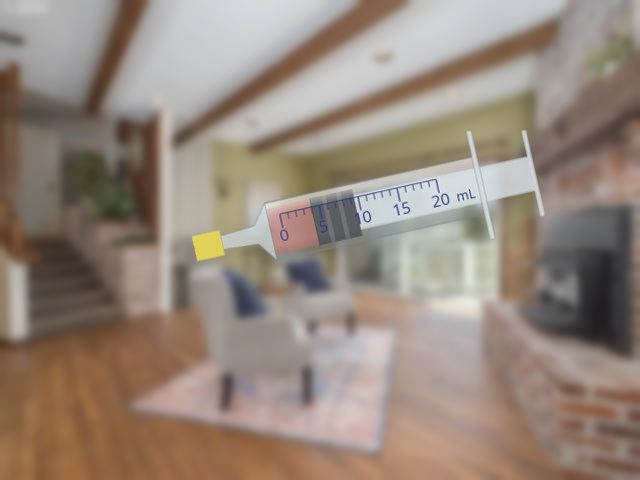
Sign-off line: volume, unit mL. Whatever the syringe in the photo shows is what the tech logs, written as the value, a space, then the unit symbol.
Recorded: 4 mL
